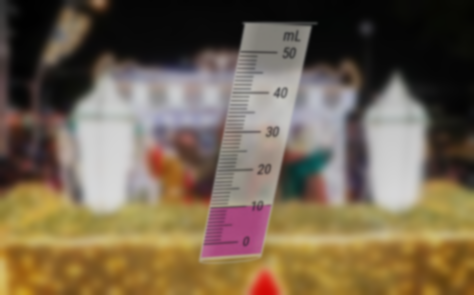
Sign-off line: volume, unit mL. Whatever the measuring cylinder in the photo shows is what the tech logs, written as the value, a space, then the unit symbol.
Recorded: 10 mL
